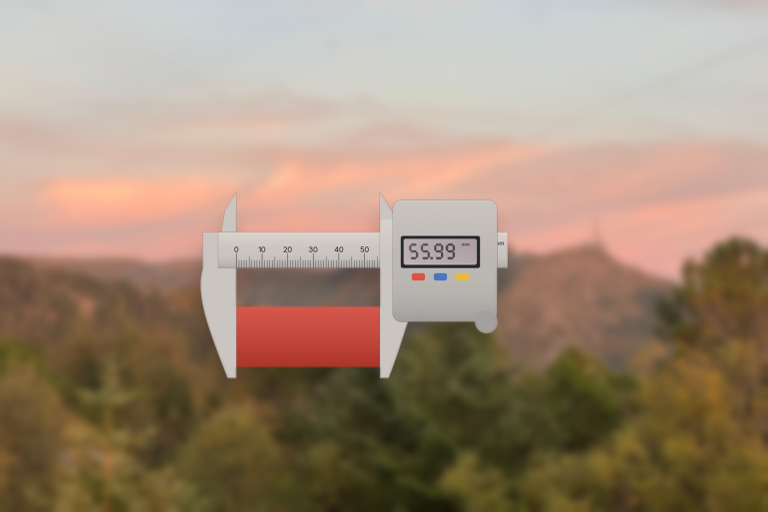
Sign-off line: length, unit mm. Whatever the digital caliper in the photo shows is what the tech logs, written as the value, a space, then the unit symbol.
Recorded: 55.99 mm
